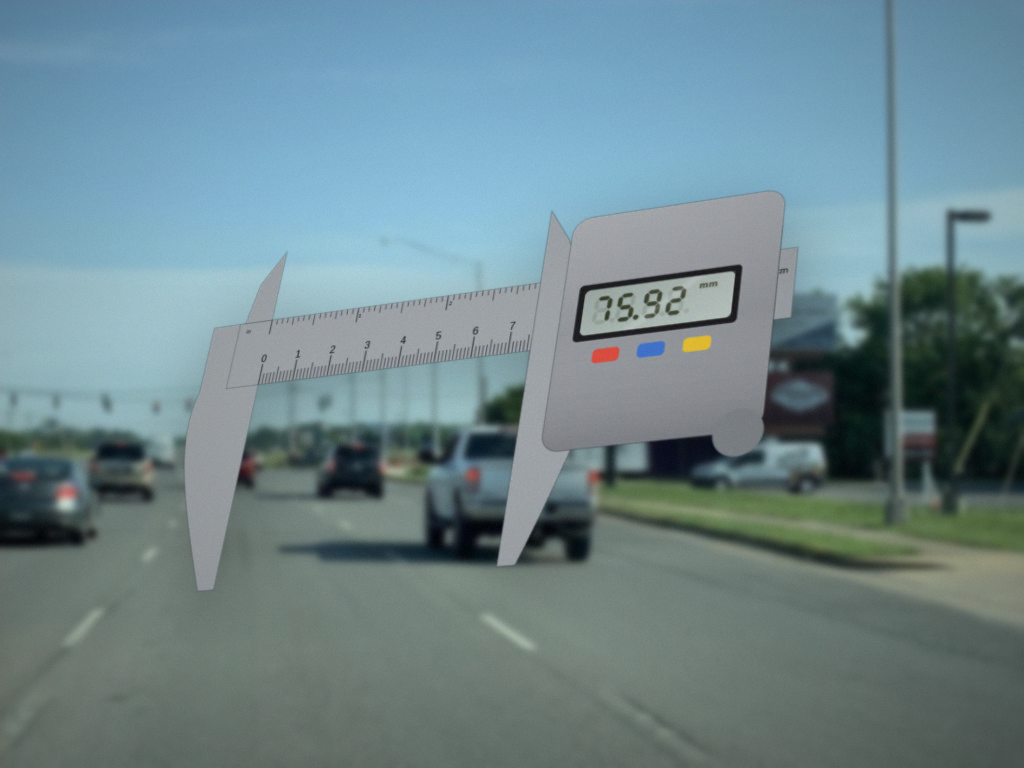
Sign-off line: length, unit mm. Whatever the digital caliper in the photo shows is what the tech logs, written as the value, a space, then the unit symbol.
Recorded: 75.92 mm
